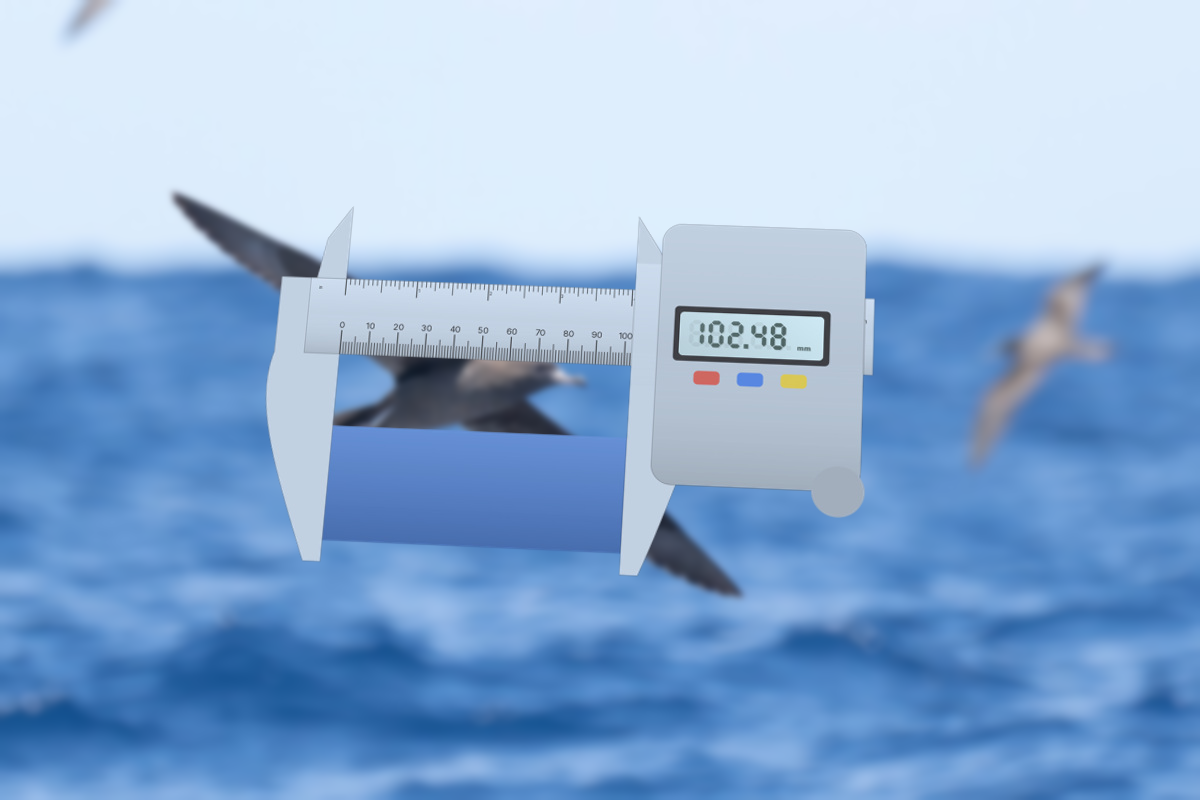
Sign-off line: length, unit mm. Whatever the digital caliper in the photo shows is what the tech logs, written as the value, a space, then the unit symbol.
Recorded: 102.48 mm
